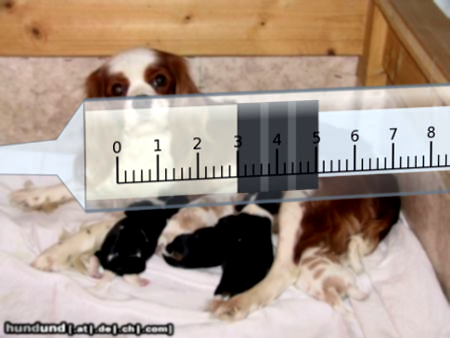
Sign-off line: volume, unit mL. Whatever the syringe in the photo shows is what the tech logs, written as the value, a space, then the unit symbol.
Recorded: 3 mL
